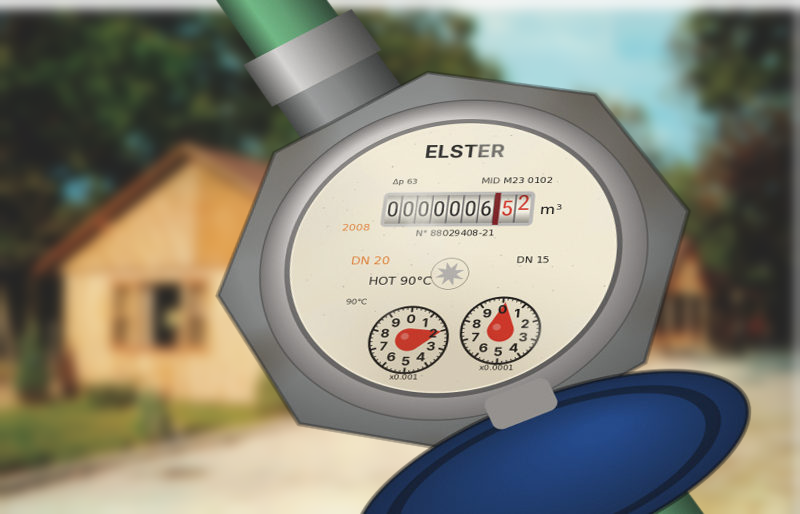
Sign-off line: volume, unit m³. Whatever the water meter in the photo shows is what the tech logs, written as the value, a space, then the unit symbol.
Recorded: 6.5220 m³
